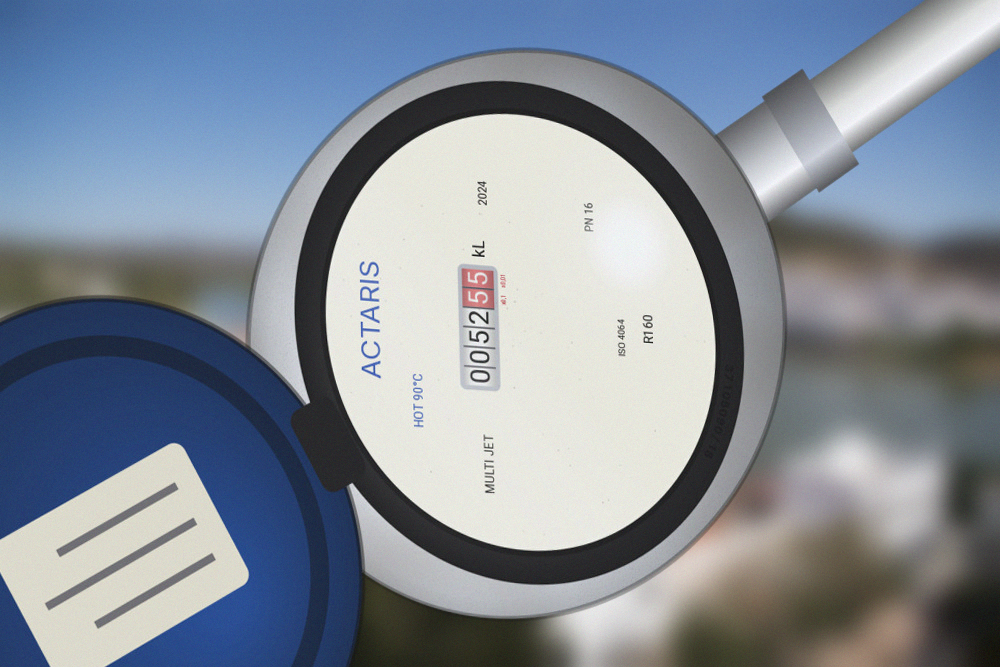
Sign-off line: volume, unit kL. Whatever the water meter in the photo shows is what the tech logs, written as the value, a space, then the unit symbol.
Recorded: 52.55 kL
